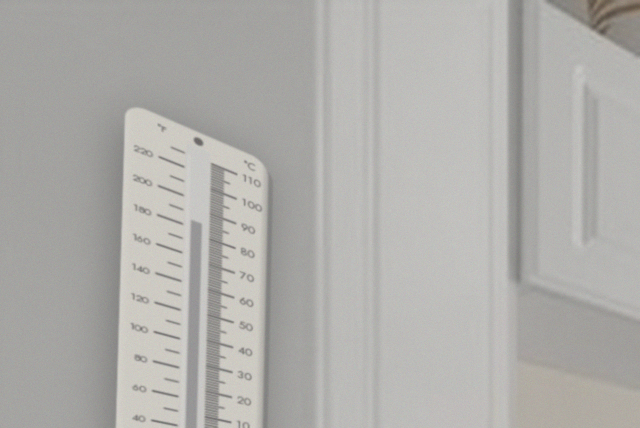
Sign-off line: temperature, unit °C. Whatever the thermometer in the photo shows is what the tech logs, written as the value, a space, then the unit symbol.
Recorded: 85 °C
